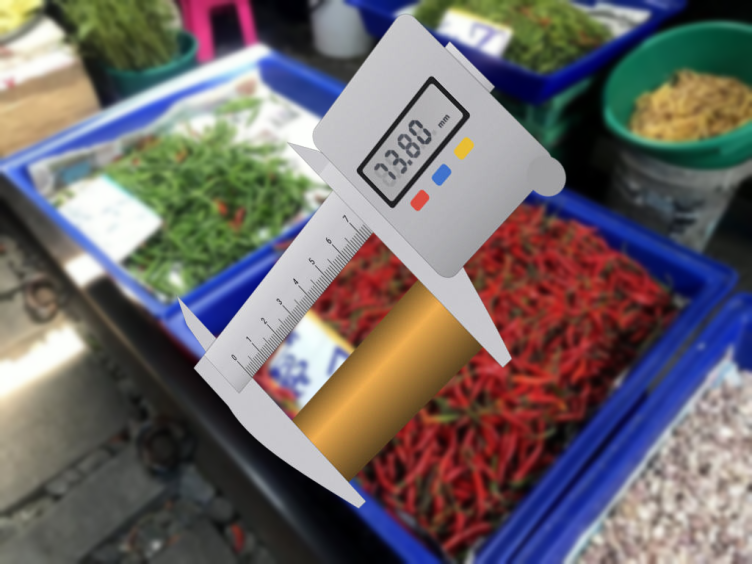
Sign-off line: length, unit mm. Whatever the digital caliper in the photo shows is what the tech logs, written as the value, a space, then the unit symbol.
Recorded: 73.80 mm
